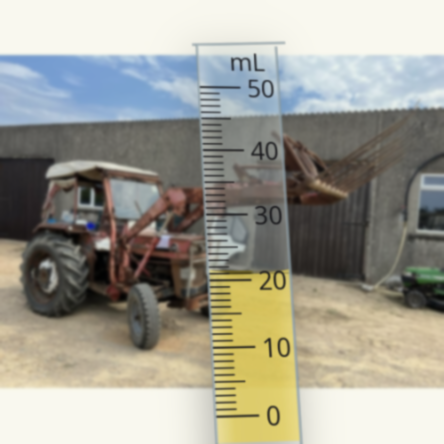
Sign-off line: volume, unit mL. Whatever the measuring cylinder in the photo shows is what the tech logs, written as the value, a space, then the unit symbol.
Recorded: 21 mL
